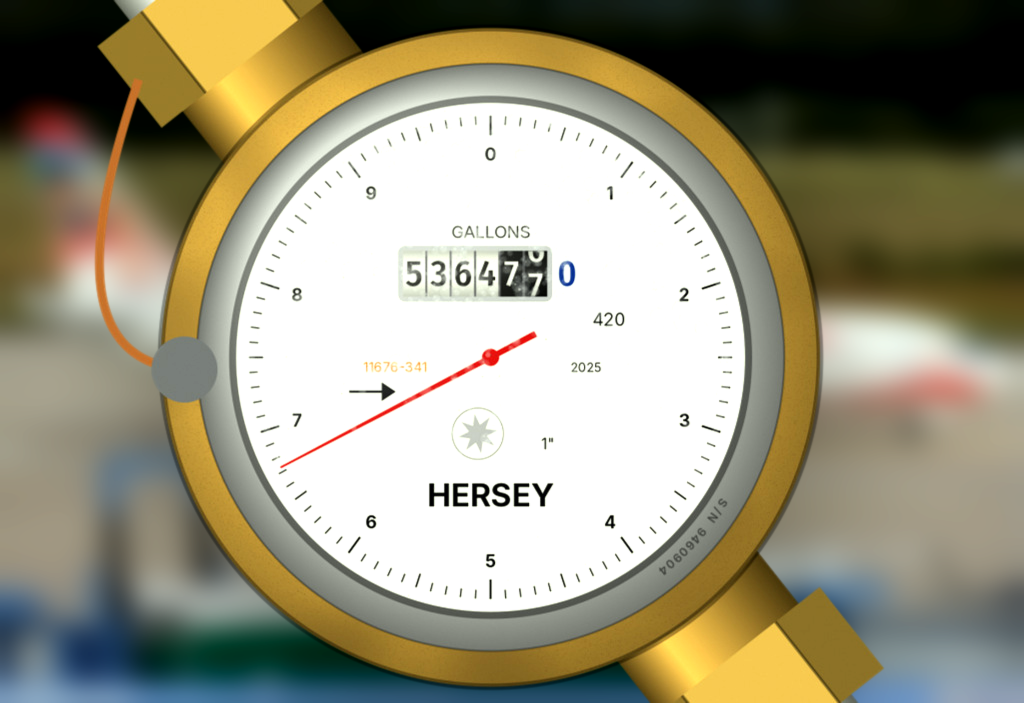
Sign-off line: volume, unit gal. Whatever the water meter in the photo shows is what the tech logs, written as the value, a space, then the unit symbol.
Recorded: 5364766.7 gal
